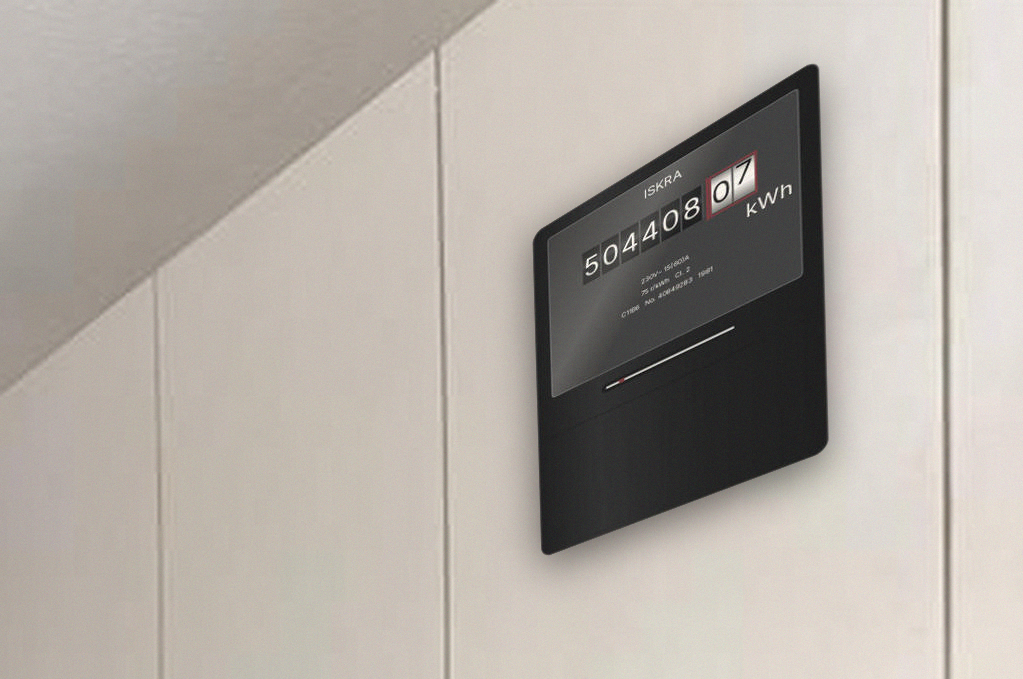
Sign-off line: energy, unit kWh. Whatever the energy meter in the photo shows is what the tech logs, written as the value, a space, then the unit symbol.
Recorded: 504408.07 kWh
